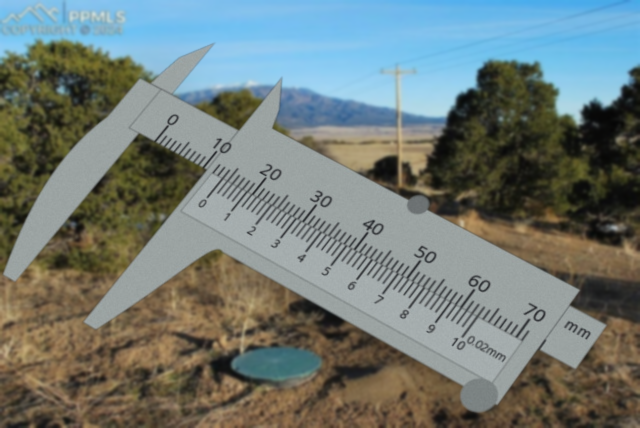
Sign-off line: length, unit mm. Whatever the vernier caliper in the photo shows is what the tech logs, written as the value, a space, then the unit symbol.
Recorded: 14.0 mm
